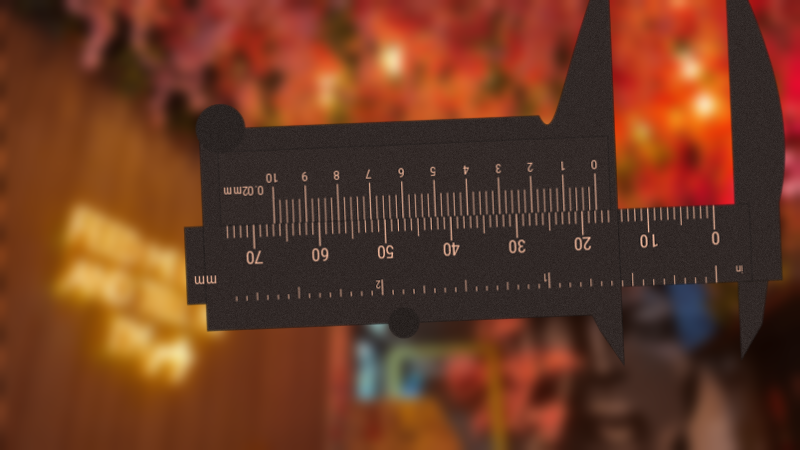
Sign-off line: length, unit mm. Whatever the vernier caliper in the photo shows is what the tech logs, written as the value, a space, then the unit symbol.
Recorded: 17.8 mm
